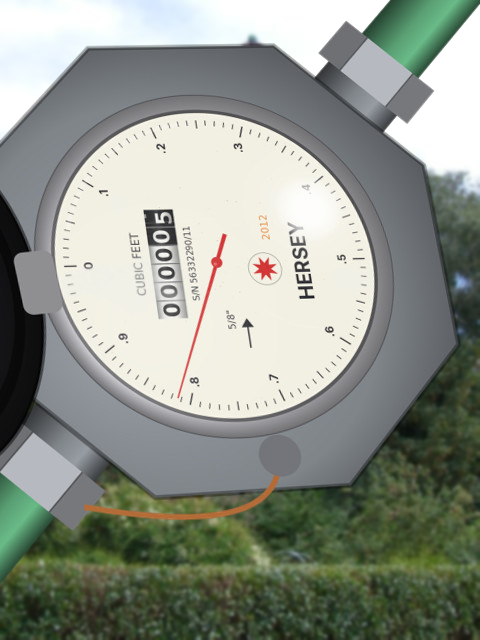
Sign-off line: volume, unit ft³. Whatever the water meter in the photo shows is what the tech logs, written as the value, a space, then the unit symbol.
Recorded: 4.81 ft³
